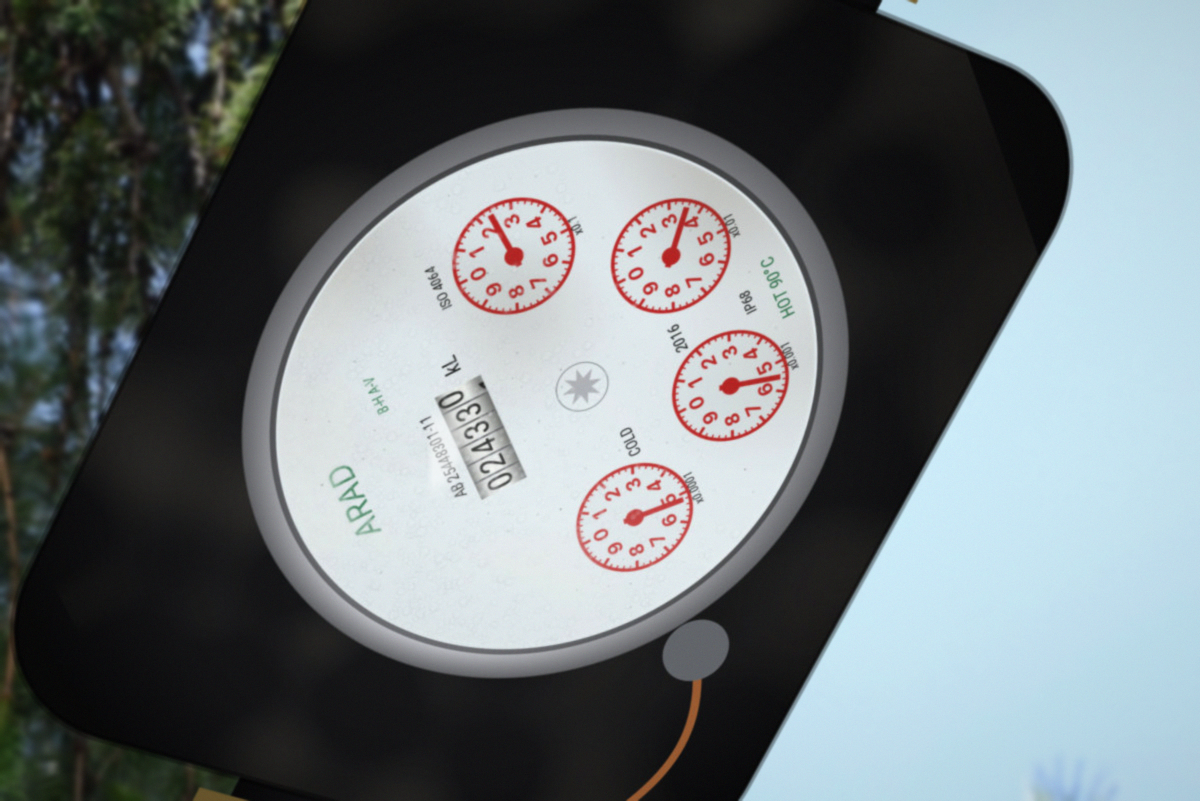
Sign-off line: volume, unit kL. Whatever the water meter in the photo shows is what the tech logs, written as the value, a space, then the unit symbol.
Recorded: 24330.2355 kL
